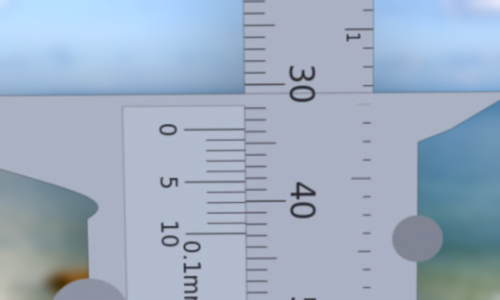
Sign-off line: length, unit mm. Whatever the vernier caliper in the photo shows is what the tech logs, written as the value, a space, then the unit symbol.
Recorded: 33.8 mm
